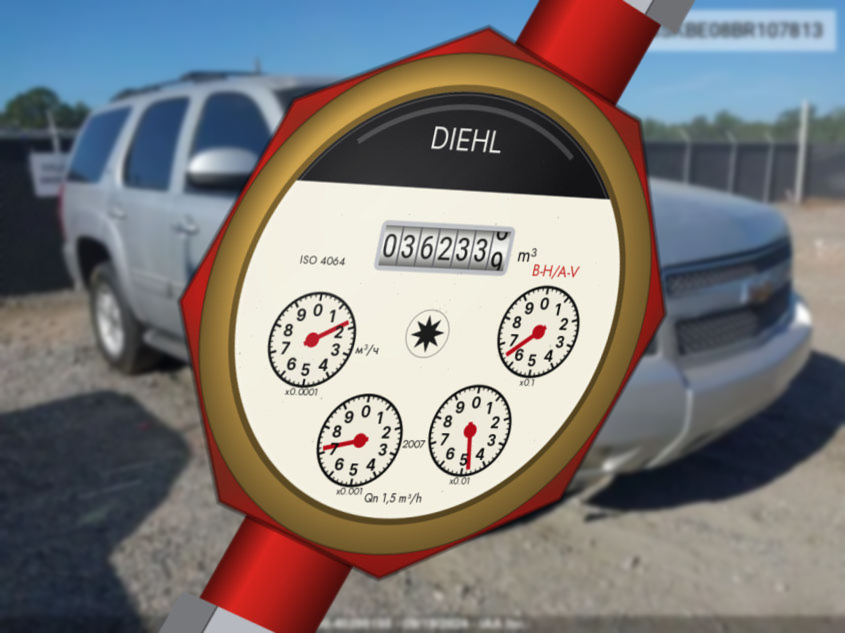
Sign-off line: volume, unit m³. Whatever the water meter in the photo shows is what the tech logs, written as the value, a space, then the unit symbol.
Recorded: 362338.6471 m³
